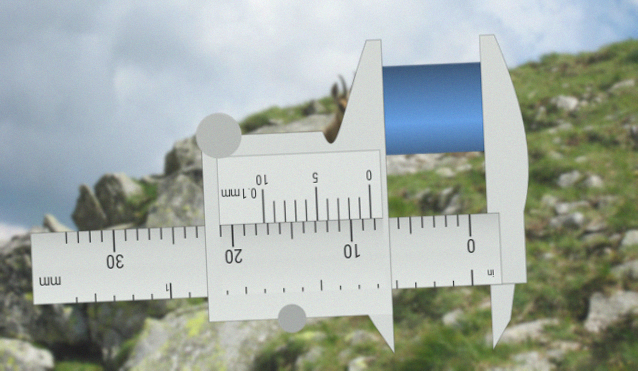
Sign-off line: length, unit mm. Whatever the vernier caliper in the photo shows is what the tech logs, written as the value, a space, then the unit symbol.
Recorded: 8.3 mm
